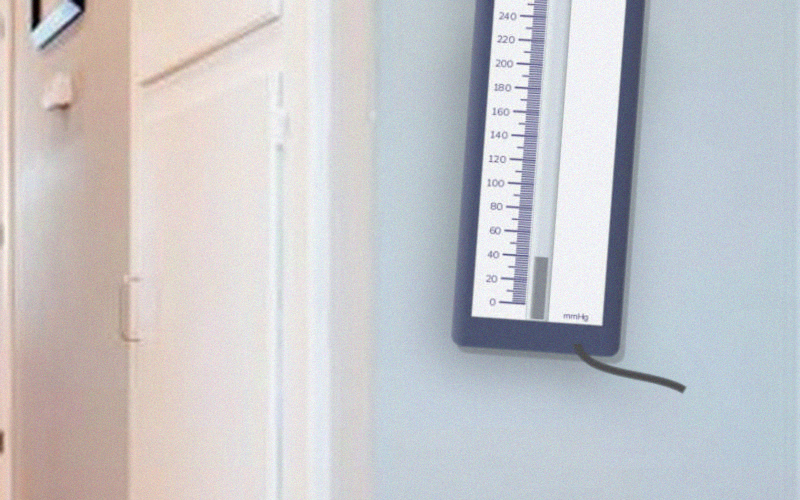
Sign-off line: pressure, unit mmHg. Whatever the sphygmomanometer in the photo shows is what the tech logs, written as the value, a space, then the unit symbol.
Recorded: 40 mmHg
